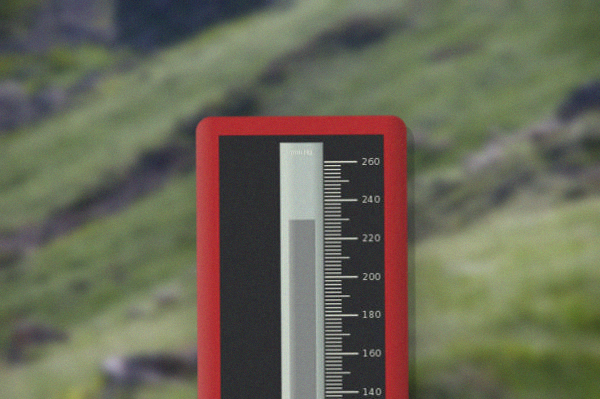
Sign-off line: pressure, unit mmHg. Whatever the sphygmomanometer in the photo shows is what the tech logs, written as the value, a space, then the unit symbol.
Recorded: 230 mmHg
